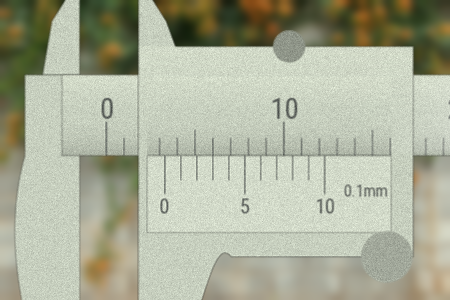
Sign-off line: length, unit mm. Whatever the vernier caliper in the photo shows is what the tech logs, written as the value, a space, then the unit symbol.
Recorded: 3.3 mm
